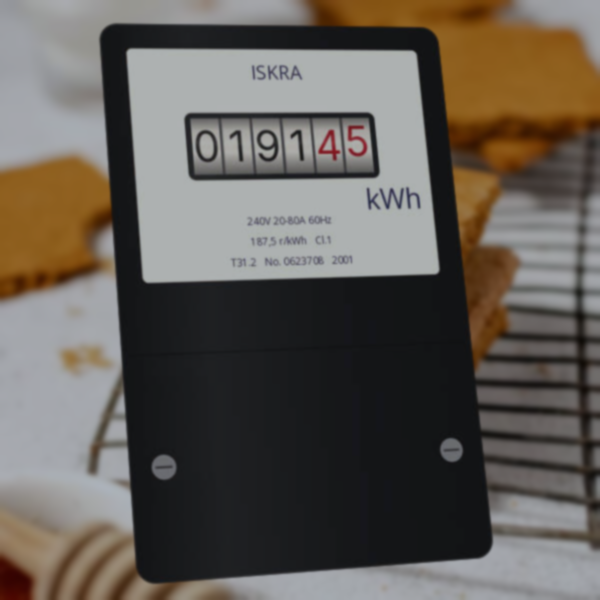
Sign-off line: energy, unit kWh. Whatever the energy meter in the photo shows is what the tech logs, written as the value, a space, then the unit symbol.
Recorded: 191.45 kWh
